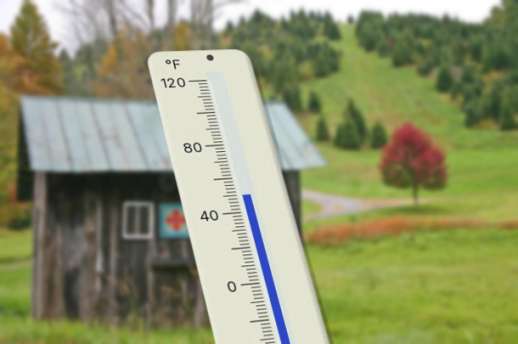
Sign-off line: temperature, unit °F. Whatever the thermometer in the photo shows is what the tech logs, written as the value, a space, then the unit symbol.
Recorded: 50 °F
